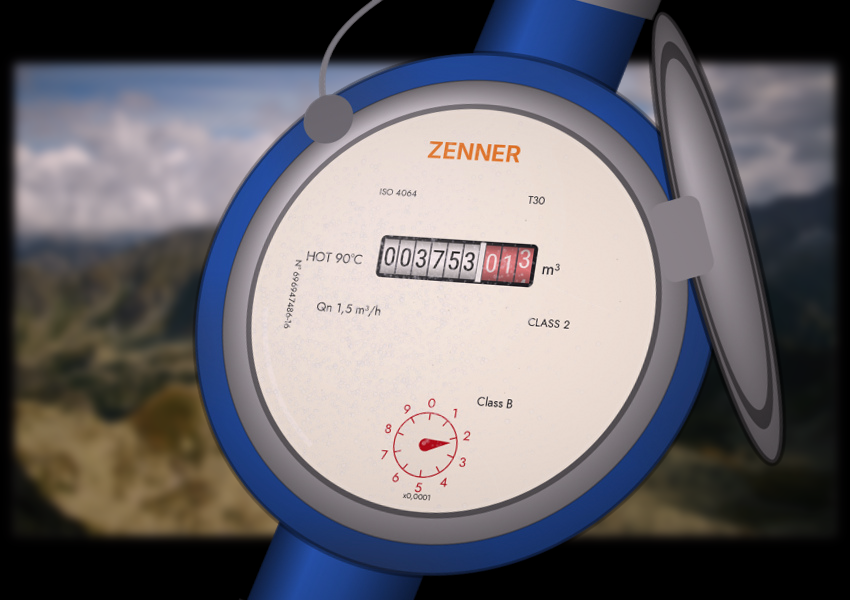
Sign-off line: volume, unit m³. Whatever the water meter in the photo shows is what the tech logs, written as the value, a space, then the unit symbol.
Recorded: 3753.0132 m³
